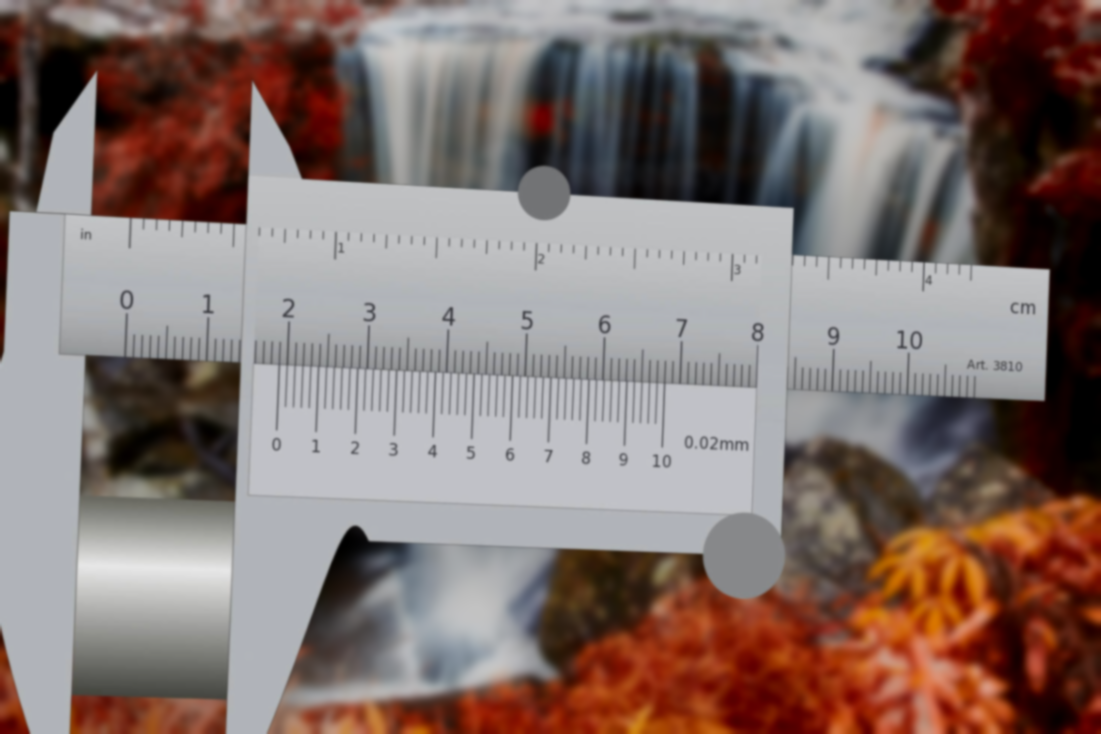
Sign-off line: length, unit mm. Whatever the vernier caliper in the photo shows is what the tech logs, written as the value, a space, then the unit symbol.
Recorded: 19.0 mm
